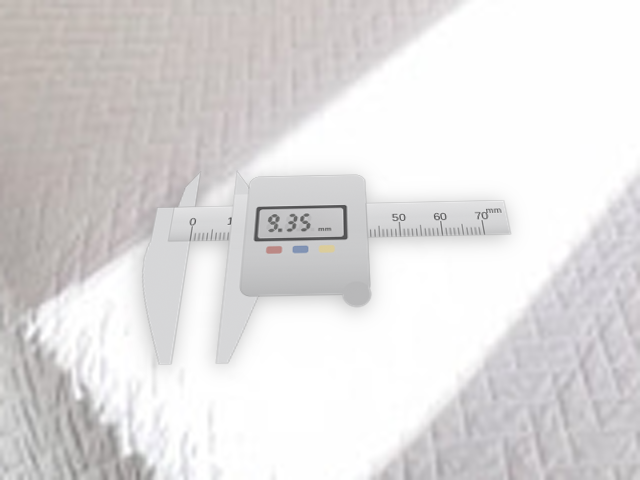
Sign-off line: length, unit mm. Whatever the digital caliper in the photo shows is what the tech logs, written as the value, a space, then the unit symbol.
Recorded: 9.35 mm
